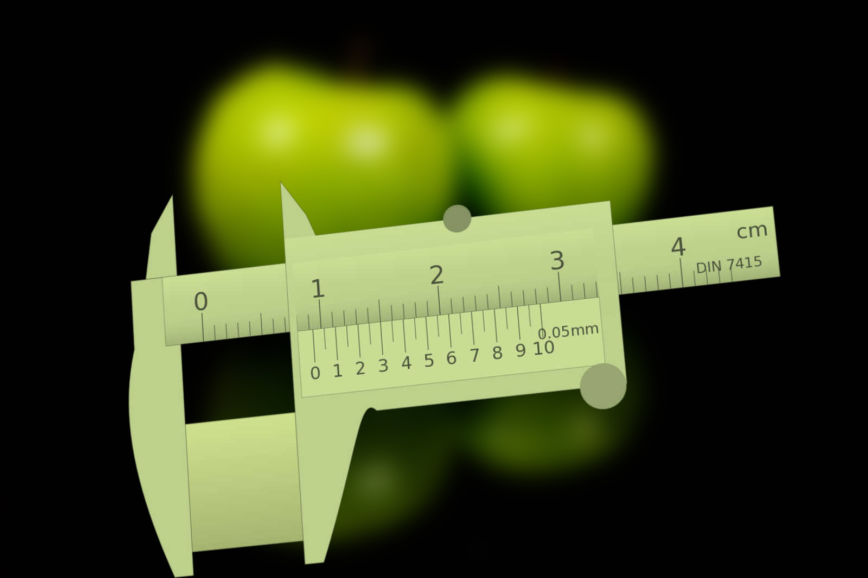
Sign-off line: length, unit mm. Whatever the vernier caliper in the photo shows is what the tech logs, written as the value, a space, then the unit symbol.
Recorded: 9.3 mm
